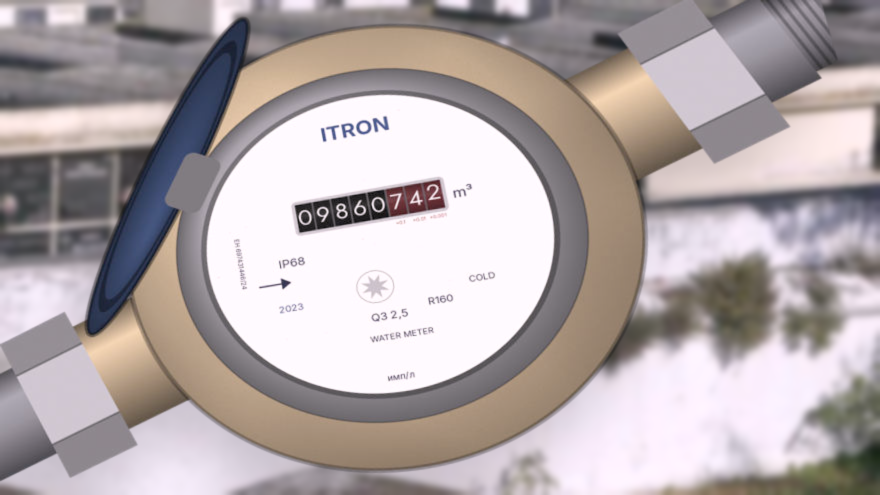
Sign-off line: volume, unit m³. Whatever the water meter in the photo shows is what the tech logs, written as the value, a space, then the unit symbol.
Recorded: 9860.742 m³
